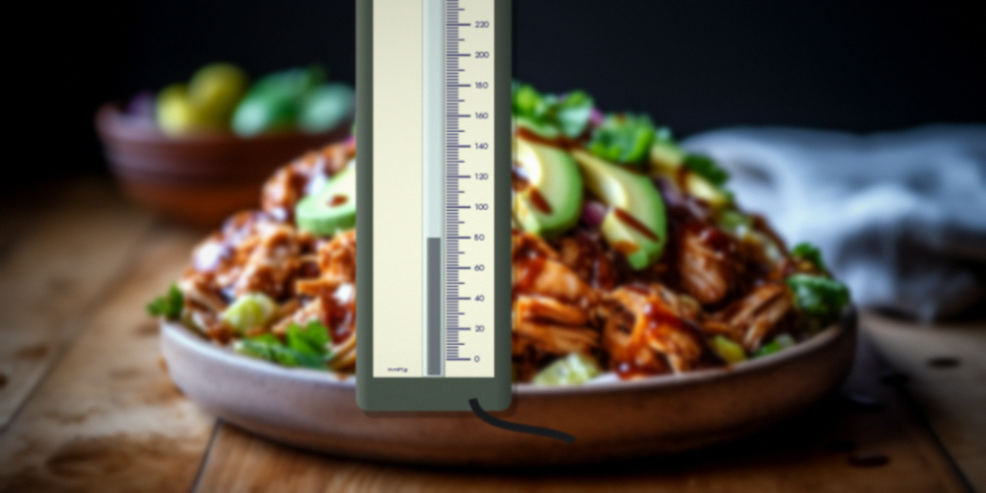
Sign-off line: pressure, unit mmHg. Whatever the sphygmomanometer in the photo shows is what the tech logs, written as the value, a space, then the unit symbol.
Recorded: 80 mmHg
